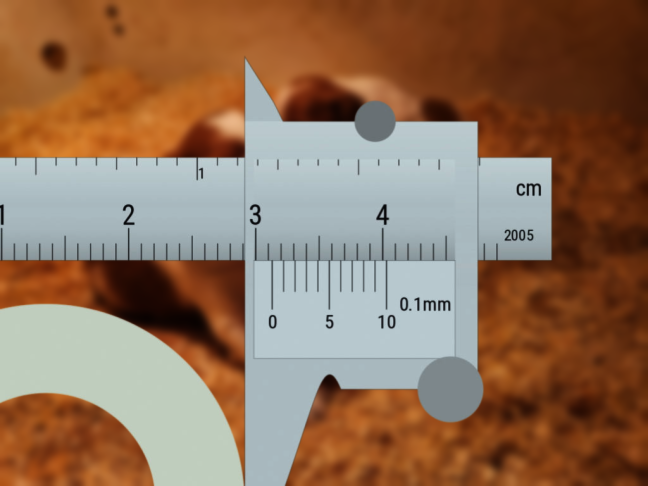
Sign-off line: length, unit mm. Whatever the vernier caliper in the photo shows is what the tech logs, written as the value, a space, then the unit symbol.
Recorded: 31.3 mm
